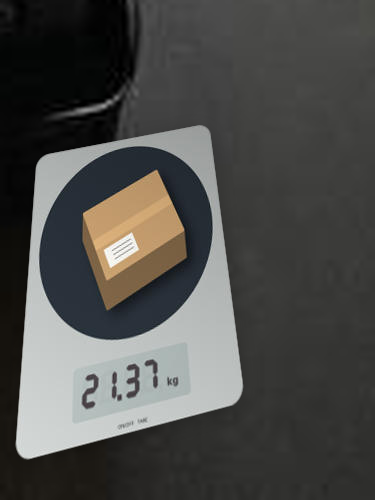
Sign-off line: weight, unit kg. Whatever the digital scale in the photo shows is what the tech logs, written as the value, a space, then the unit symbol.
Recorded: 21.37 kg
